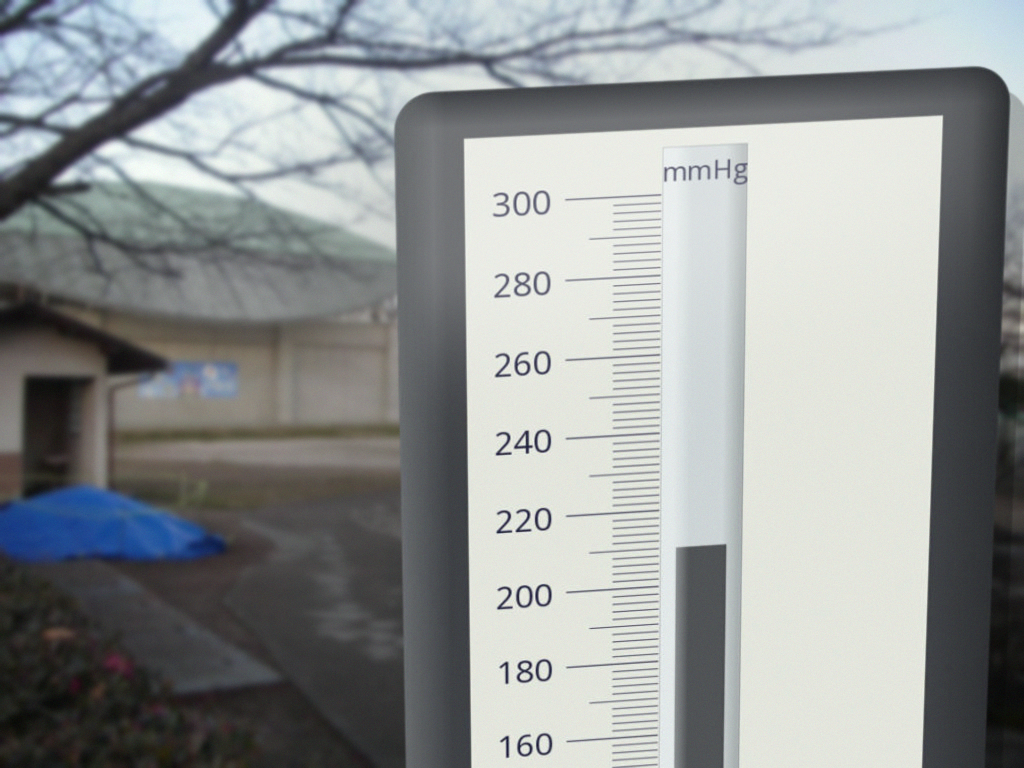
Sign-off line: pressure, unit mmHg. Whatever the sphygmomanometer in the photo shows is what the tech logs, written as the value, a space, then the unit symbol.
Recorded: 210 mmHg
